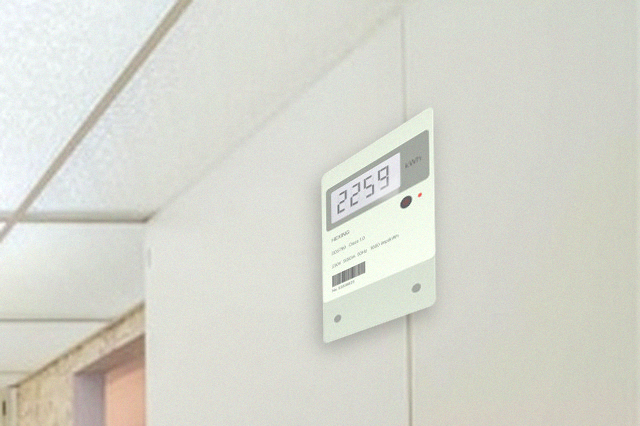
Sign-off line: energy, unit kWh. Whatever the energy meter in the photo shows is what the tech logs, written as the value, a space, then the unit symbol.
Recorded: 2259 kWh
